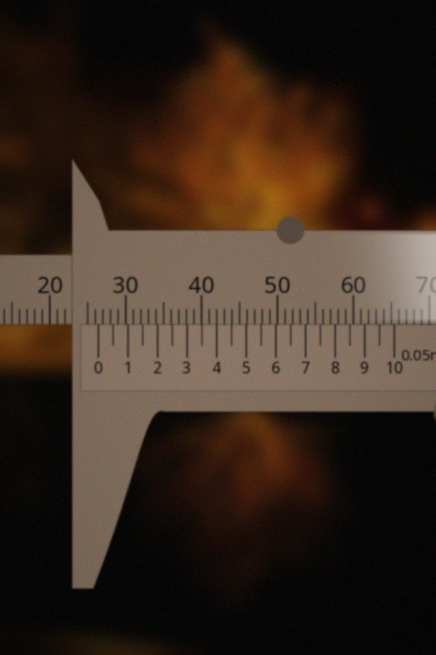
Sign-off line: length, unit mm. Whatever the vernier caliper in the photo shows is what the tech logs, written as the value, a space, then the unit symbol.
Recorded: 26.4 mm
